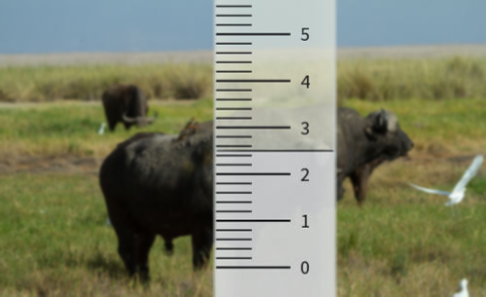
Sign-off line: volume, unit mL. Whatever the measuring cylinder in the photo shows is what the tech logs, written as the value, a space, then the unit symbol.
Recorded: 2.5 mL
